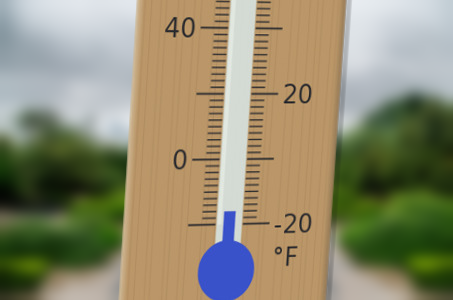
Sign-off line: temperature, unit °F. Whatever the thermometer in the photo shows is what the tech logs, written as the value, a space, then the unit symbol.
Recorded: -16 °F
